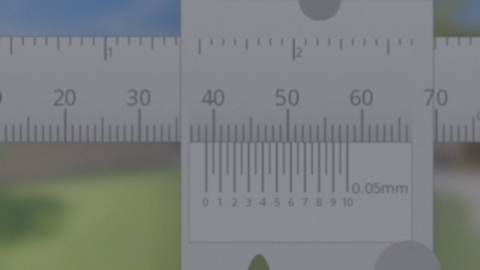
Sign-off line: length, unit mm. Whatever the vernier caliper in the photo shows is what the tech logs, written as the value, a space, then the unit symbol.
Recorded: 39.0 mm
